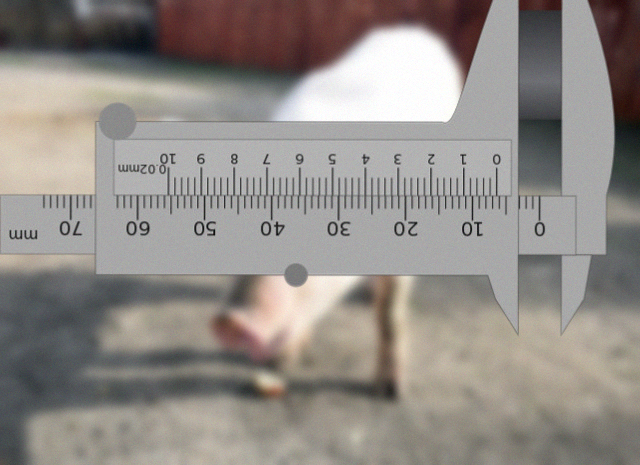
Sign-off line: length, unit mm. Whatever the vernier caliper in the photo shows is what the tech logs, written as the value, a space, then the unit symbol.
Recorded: 6.4 mm
